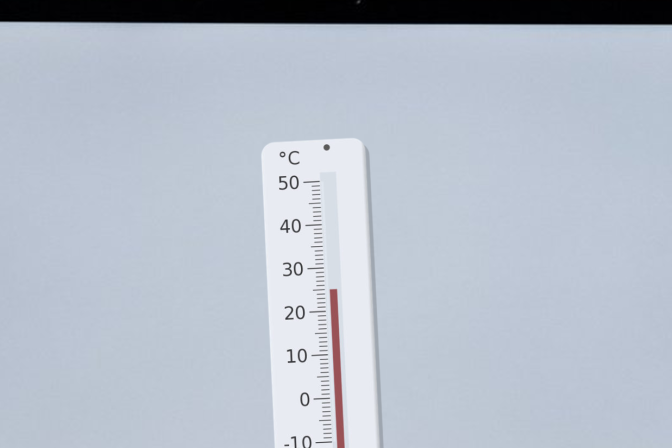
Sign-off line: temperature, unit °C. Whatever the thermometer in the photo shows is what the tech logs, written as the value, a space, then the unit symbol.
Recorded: 25 °C
